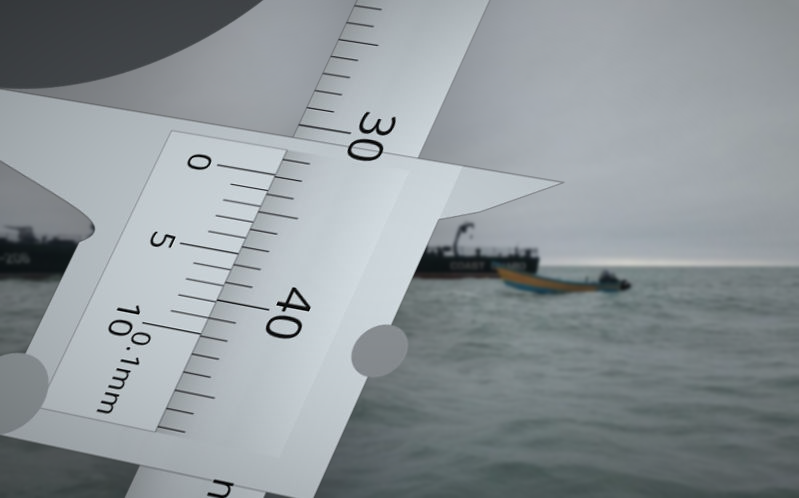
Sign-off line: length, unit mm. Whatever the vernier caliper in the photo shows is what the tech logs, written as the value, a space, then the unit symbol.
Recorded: 32.9 mm
